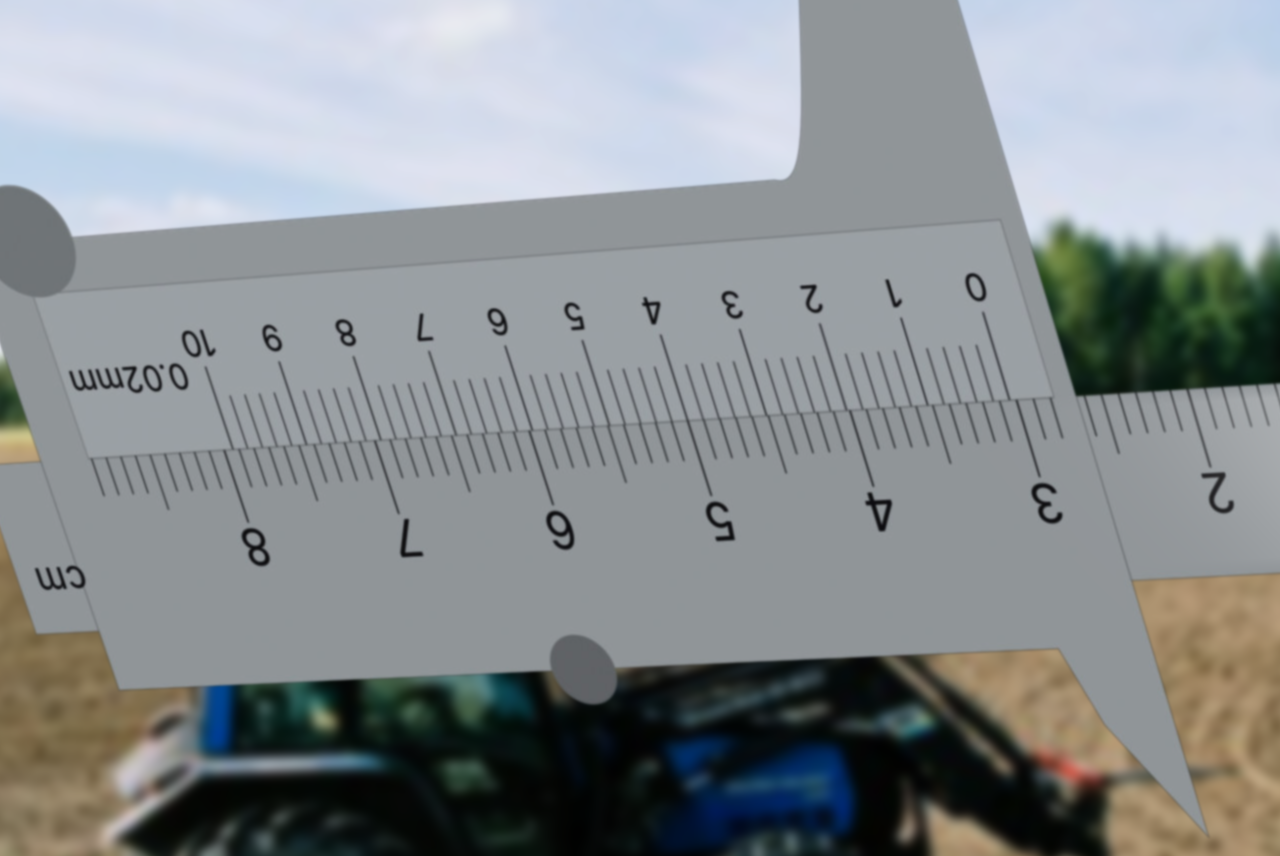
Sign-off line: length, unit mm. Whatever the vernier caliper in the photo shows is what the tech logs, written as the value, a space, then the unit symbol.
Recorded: 30.4 mm
